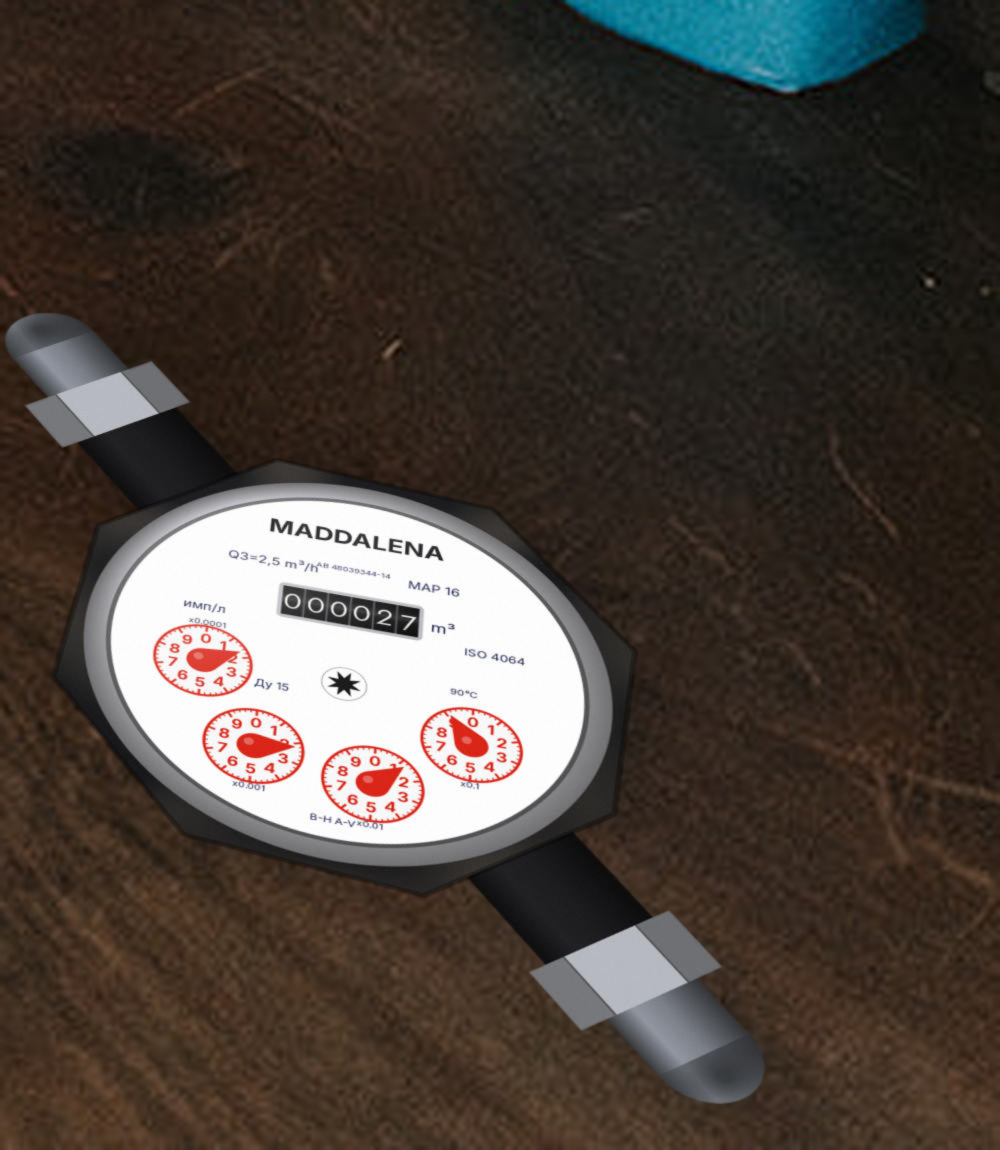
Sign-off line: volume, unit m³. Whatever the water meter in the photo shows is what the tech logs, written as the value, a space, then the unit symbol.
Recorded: 26.9121 m³
